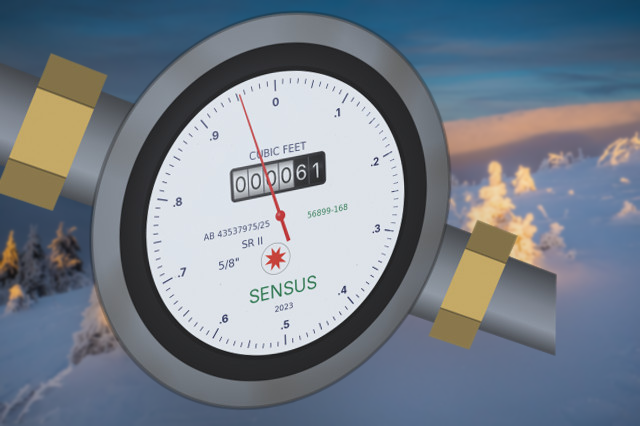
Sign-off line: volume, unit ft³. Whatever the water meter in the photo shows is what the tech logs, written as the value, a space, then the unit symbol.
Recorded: 60.95 ft³
